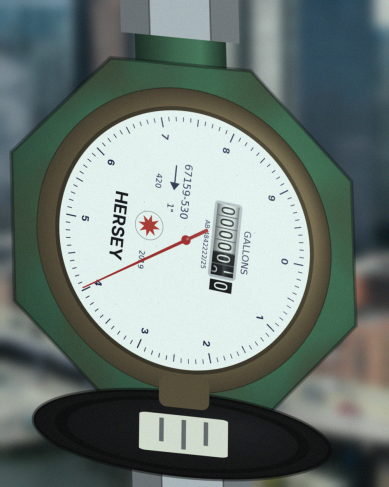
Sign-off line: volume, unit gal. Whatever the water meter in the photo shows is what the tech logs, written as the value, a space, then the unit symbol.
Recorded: 14.0 gal
